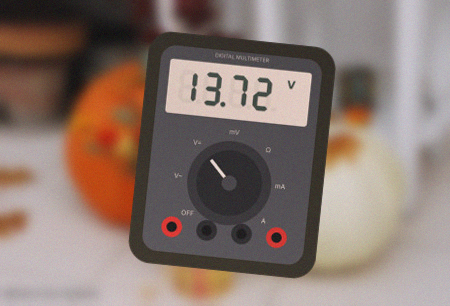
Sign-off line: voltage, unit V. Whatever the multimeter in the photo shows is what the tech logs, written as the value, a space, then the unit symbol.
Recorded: 13.72 V
